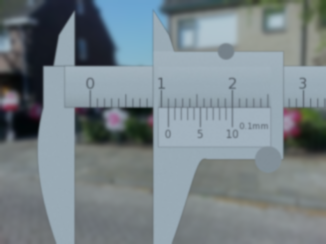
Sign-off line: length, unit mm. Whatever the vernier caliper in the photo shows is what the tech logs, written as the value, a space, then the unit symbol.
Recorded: 11.0 mm
